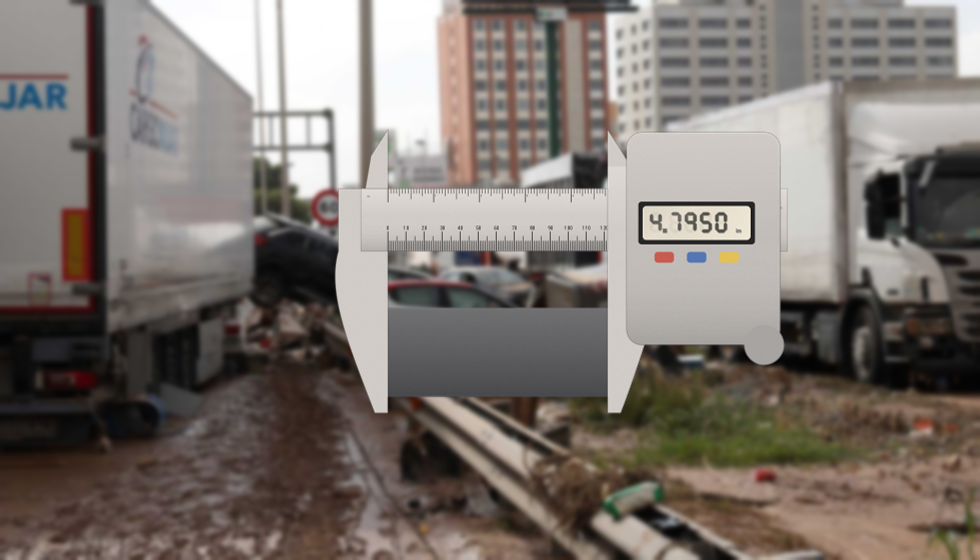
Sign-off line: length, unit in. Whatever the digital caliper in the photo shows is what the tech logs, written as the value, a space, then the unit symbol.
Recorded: 4.7950 in
